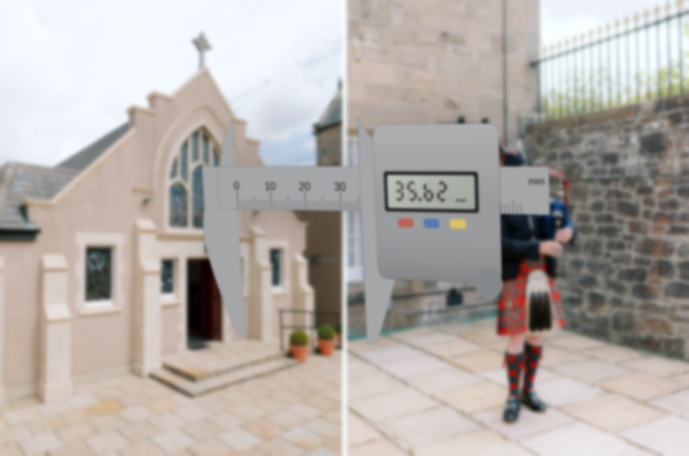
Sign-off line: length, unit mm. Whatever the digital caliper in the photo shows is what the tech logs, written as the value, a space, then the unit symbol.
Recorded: 35.62 mm
